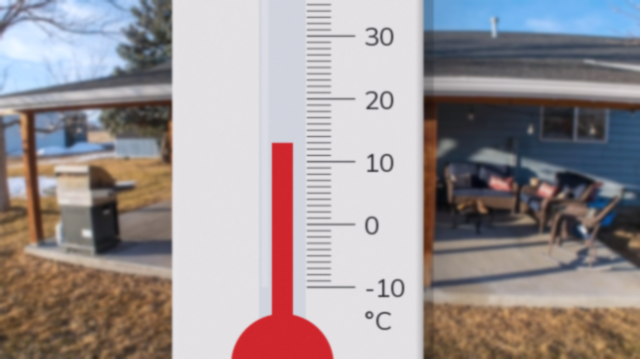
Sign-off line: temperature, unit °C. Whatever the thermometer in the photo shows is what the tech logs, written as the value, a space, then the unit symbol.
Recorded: 13 °C
